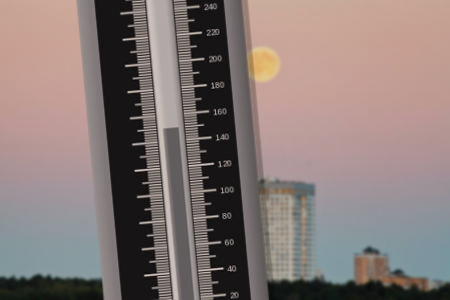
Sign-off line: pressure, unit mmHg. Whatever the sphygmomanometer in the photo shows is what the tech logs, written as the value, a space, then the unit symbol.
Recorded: 150 mmHg
